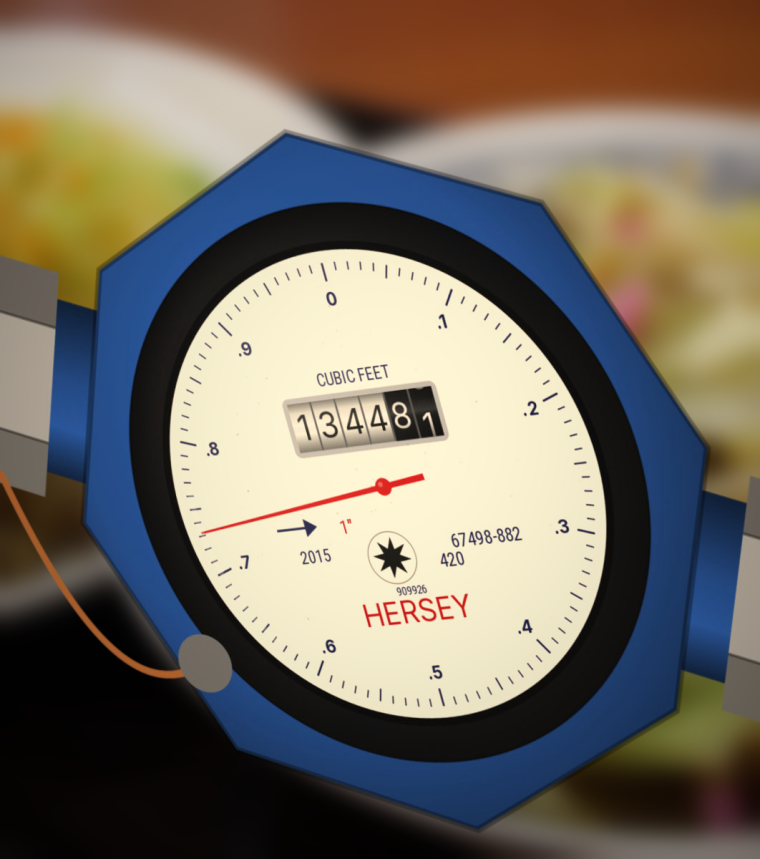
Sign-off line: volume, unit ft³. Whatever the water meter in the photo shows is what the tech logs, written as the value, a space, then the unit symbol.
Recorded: 134480.73 ft³
